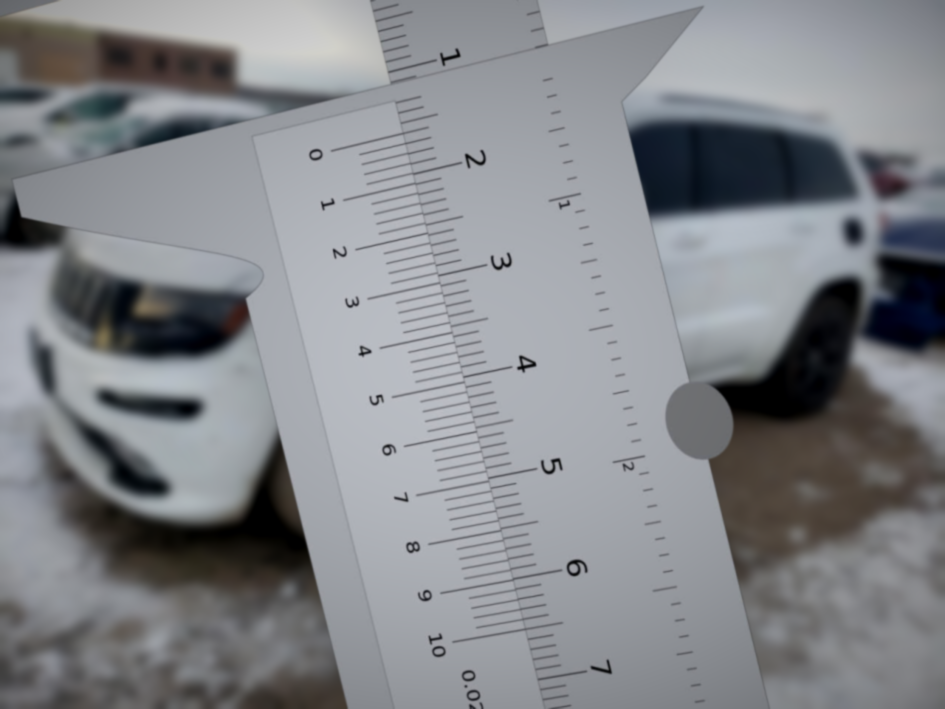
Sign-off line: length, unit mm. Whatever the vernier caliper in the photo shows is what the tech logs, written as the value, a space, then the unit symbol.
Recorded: 16.0 mm
